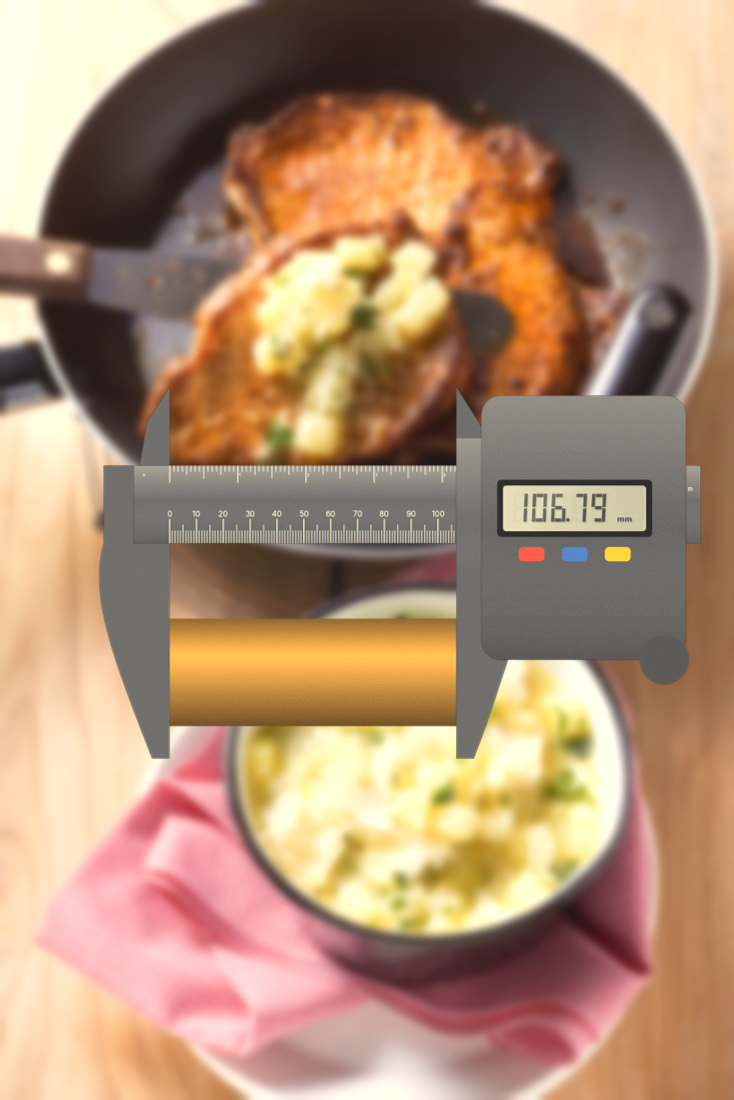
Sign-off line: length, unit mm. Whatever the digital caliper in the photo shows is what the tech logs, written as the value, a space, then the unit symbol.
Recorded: 106.79 mm
